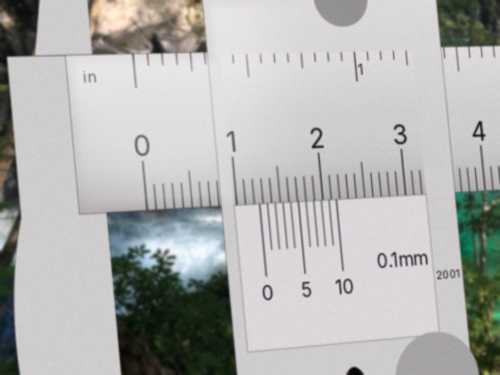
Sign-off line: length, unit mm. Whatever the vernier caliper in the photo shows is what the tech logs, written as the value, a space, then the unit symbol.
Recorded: 12.6 mm
